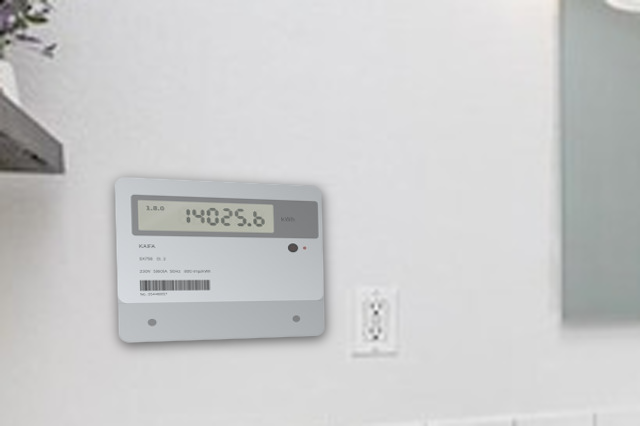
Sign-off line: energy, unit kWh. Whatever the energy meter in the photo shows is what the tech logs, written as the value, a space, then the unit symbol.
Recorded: 14025.6 kWh
